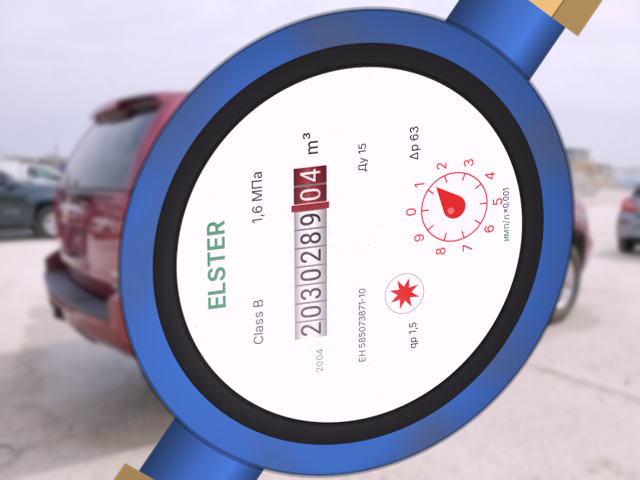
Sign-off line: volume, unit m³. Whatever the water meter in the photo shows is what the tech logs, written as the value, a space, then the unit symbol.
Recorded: 2030289.041 m³
